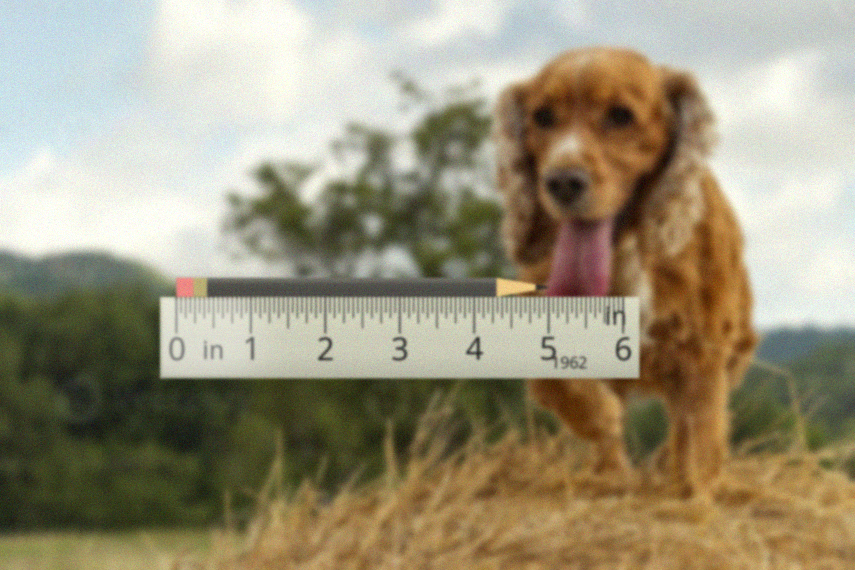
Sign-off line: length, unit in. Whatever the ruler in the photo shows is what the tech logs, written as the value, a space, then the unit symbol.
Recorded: 5 in
